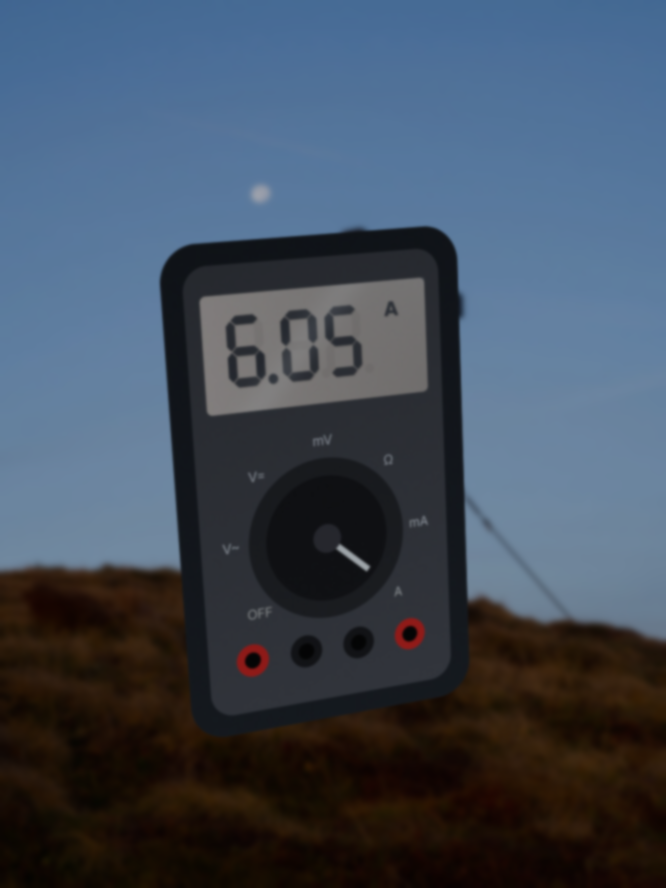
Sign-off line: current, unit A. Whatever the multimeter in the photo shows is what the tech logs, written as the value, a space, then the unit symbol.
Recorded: 6.05 A
